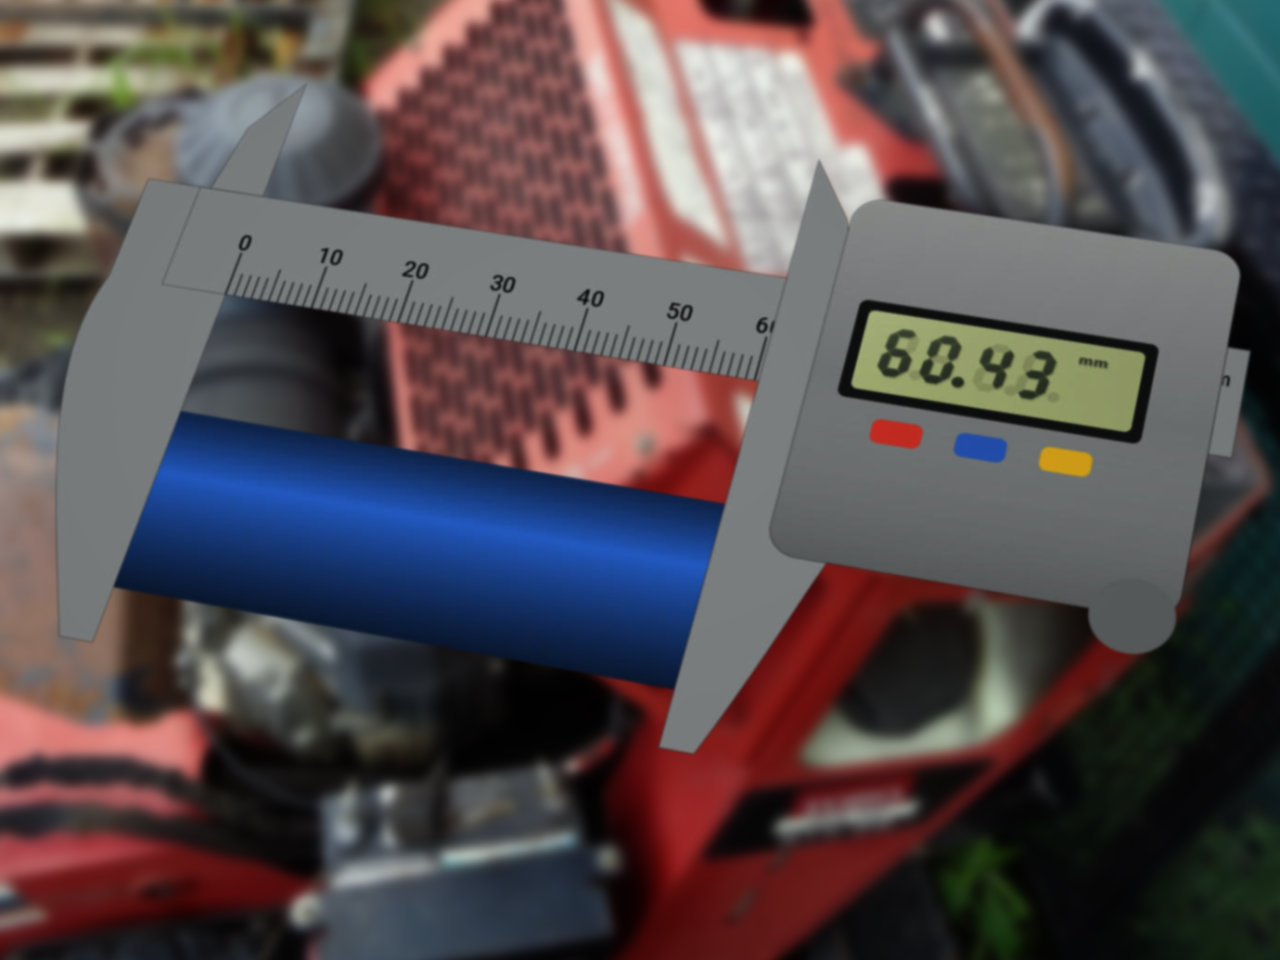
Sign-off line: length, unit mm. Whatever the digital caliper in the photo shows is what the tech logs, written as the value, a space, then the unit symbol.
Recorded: 60.43 mm
